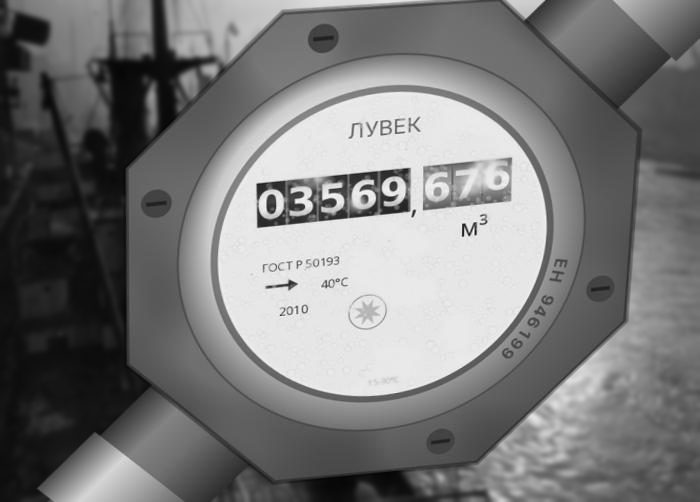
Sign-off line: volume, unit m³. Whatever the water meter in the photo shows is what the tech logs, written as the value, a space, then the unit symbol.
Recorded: 3569.676 m³
